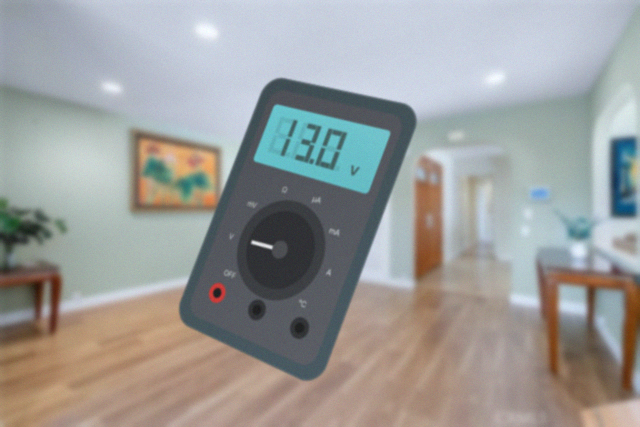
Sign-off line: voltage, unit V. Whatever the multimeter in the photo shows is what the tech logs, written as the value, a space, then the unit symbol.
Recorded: 13.0 V
